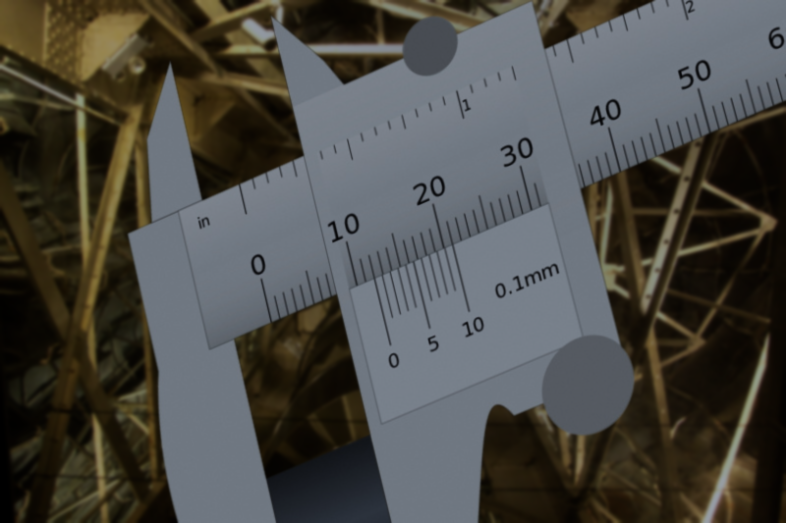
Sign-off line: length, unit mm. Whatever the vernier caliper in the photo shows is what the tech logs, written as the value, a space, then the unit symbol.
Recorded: 12.0 mm
